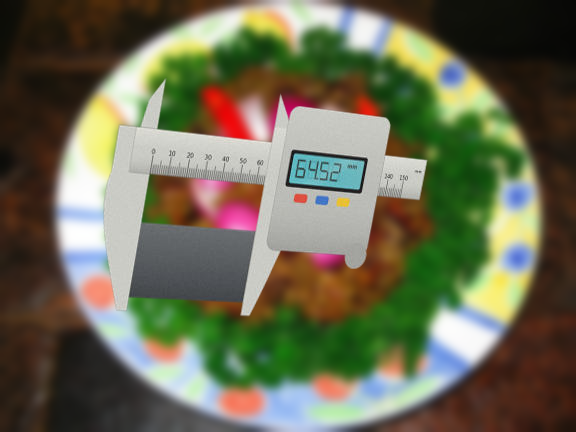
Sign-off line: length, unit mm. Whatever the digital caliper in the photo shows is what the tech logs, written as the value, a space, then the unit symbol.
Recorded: 64.52 mm
